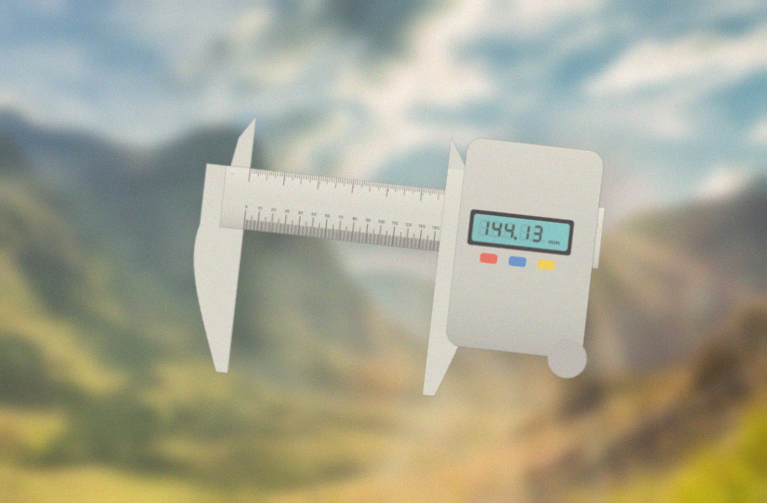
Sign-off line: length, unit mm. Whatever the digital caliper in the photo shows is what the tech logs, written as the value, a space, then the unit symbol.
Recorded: 144.13 mm
